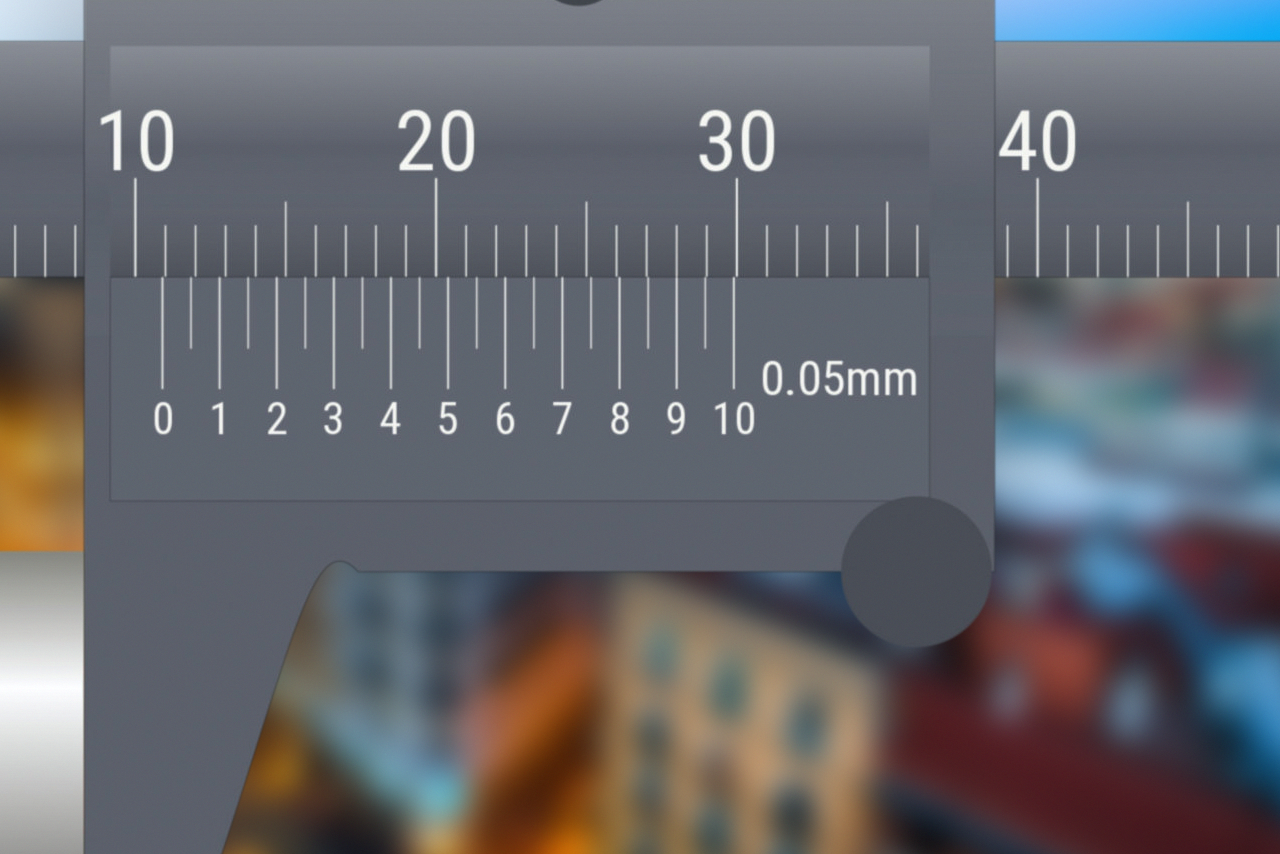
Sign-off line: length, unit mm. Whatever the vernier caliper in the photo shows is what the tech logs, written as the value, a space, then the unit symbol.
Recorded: 10.90 mm
